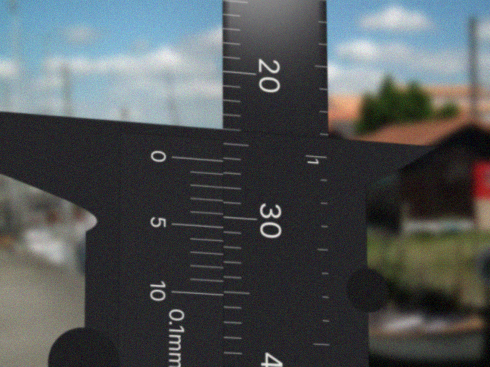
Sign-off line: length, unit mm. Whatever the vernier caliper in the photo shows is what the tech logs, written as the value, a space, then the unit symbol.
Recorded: 26.2 mm
